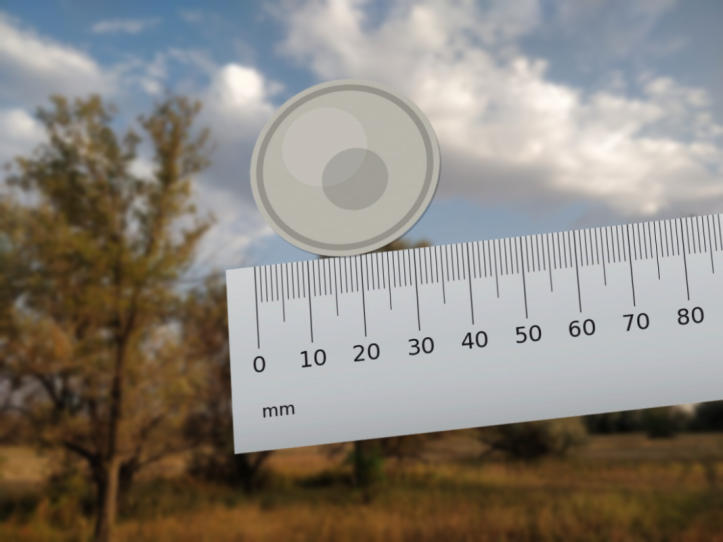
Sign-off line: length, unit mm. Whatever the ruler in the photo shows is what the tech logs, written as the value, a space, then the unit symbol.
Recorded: 36 mm
